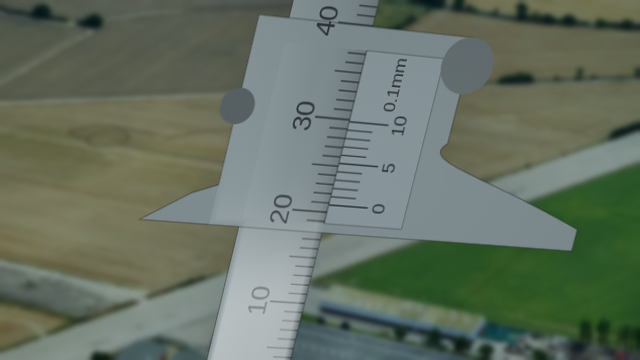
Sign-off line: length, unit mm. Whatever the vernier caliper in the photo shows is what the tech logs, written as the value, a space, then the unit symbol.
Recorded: 20.8 mm
